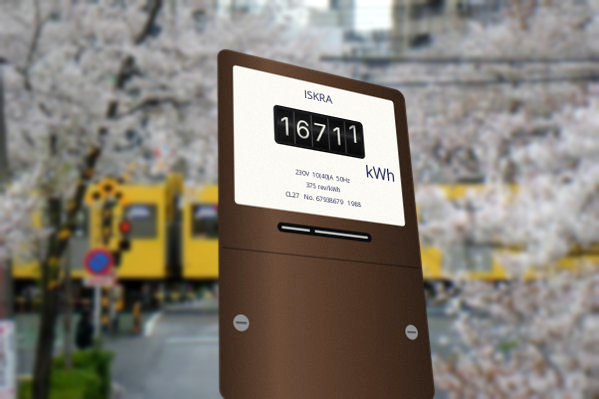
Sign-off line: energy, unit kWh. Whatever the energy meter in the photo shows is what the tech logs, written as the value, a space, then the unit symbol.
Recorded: 16711 kWh
